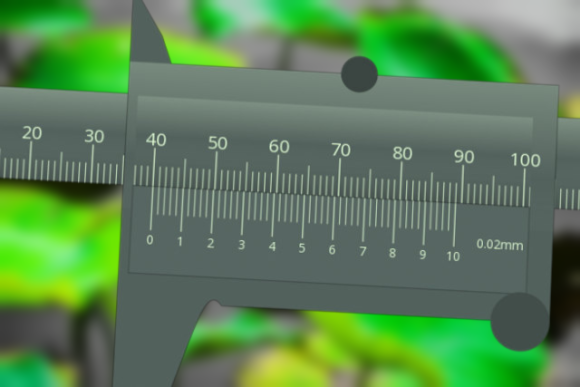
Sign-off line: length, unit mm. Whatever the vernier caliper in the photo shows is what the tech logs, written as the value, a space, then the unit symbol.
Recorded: 40.0 mm
